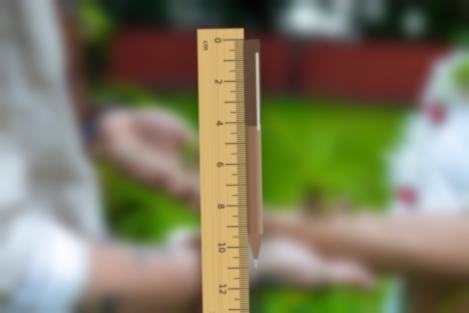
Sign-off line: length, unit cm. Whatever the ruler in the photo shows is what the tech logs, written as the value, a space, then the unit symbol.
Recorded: 11 cm
